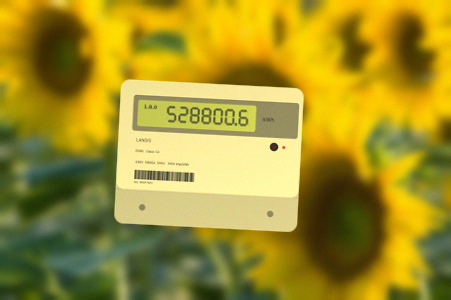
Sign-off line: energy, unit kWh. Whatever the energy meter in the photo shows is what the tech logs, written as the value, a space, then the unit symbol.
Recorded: 528800.6 kWh
